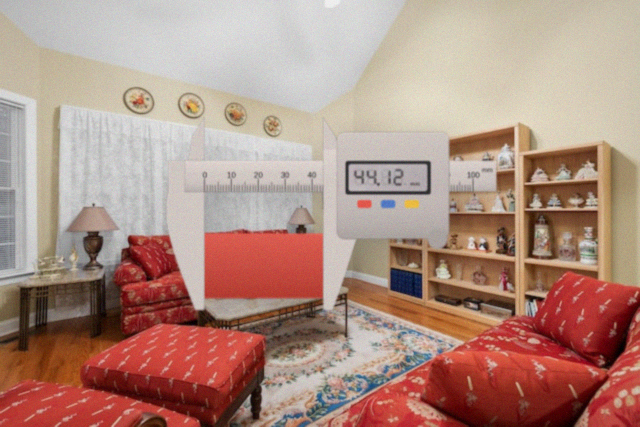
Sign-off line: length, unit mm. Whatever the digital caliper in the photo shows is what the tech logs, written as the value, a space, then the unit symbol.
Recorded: 44.12 mm
